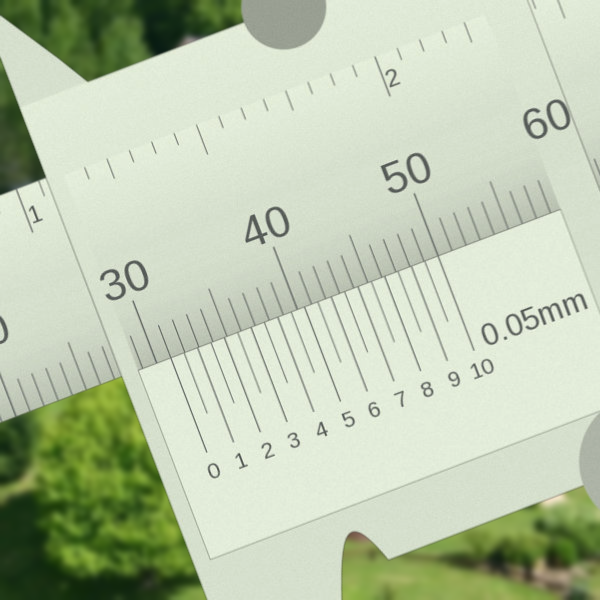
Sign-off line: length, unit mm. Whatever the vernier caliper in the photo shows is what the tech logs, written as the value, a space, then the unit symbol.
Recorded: 31.0 mm
